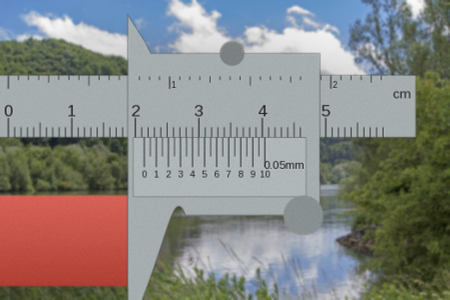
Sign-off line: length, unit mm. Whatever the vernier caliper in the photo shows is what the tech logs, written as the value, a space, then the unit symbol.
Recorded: 21.4 mm
